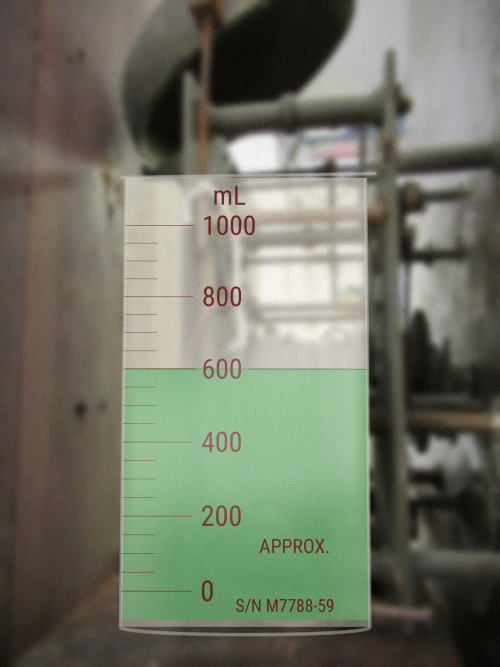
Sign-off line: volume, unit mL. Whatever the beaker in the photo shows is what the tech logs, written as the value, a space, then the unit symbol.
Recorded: 600 mL
